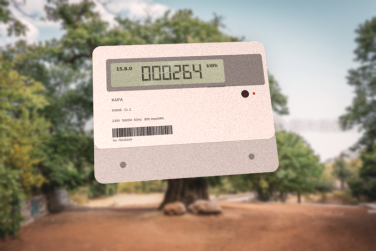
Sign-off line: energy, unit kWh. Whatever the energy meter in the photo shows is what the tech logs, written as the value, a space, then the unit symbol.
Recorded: 264 kWh
